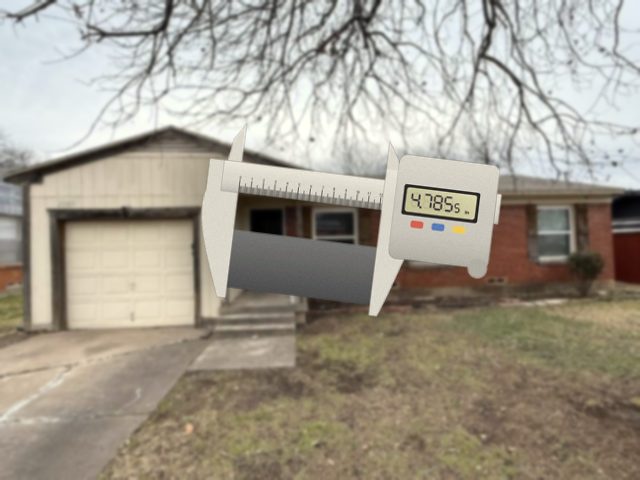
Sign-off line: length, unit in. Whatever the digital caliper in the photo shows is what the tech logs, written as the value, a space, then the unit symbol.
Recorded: 4.7855 in
